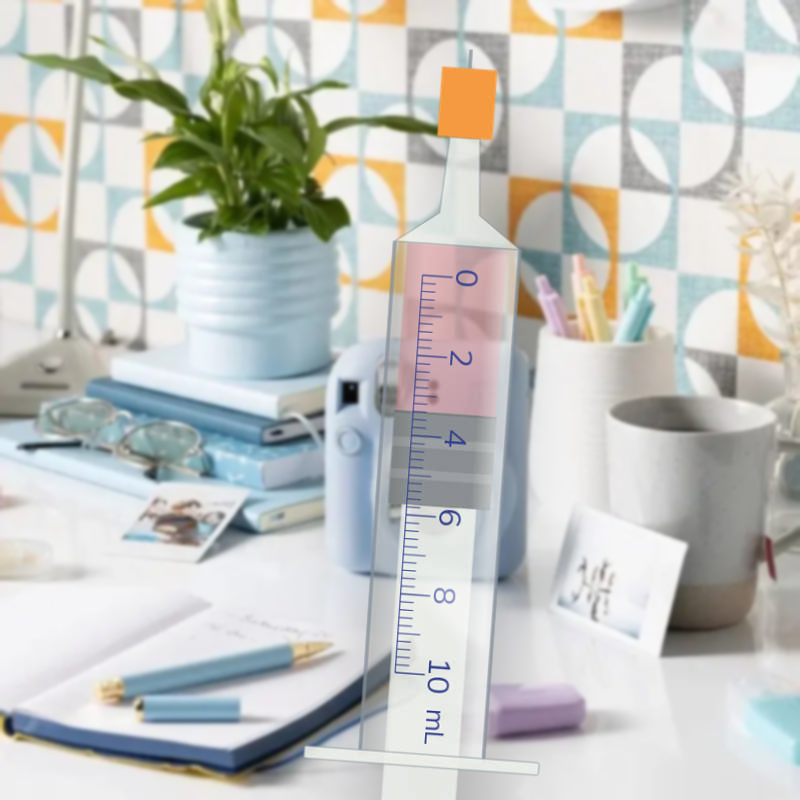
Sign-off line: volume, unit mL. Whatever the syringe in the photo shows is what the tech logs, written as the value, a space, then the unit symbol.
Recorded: 3.4 mL
